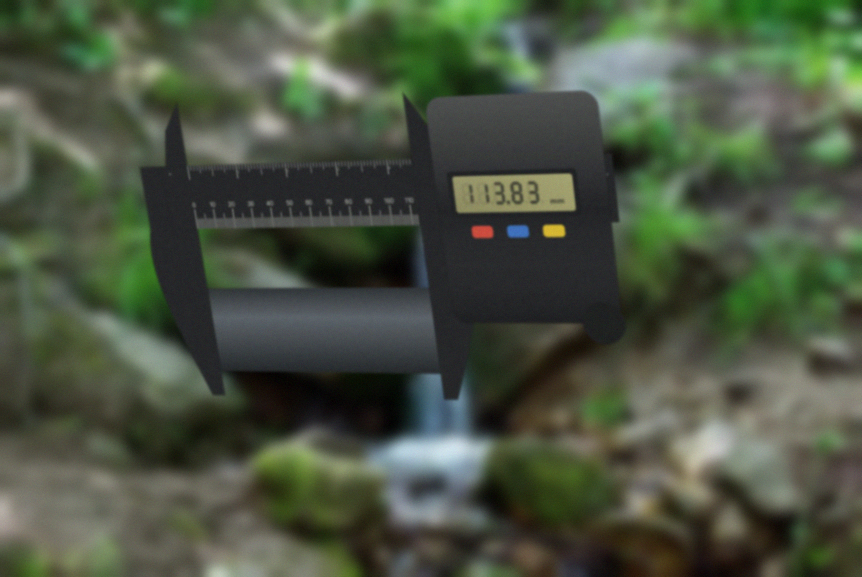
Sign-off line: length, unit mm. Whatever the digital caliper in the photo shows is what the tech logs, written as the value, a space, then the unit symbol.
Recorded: 113.83 mm
